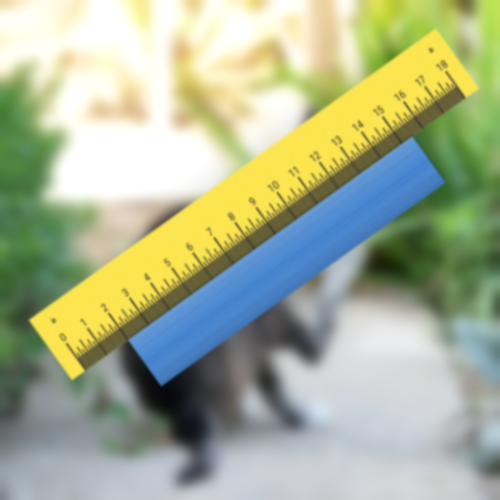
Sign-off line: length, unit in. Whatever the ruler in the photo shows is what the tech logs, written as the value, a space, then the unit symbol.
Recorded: 13.5 in
